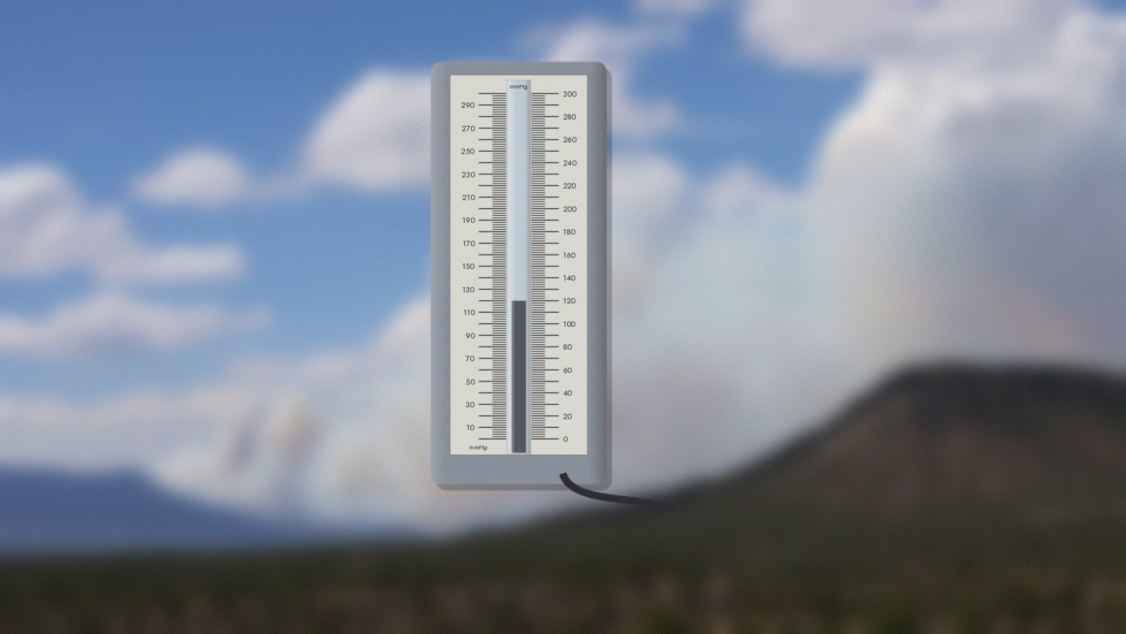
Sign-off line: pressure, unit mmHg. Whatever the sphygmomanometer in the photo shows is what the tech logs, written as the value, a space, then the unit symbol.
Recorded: 120 mmHg
